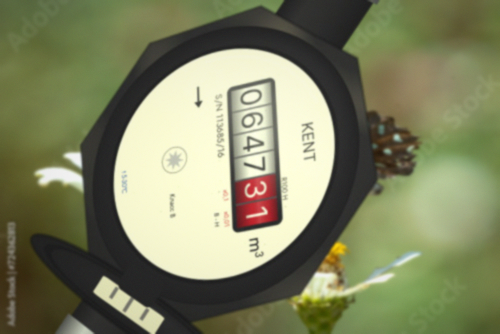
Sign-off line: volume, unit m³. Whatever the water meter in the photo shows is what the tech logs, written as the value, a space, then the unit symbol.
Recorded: 647.31 m³
